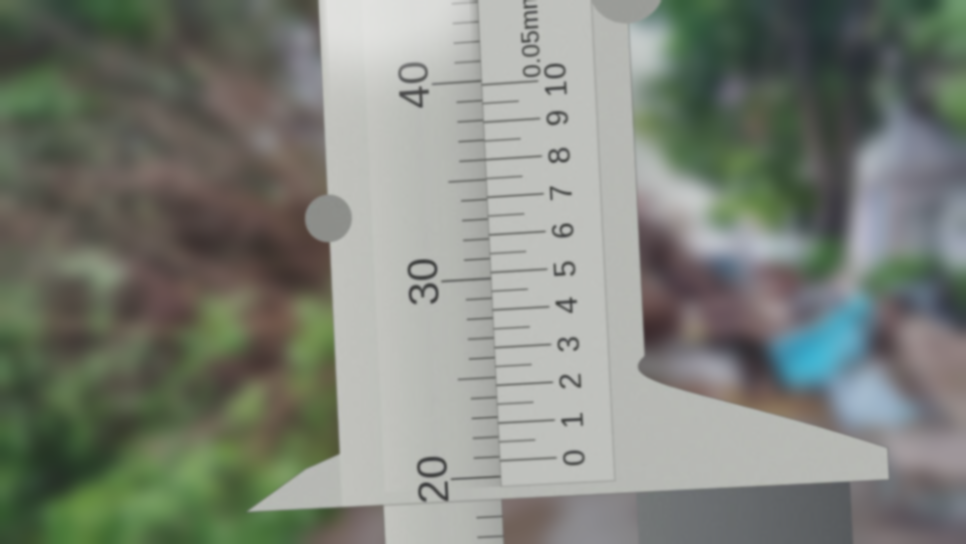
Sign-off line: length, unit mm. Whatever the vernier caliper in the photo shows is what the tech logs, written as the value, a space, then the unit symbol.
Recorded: 20.8 mm
